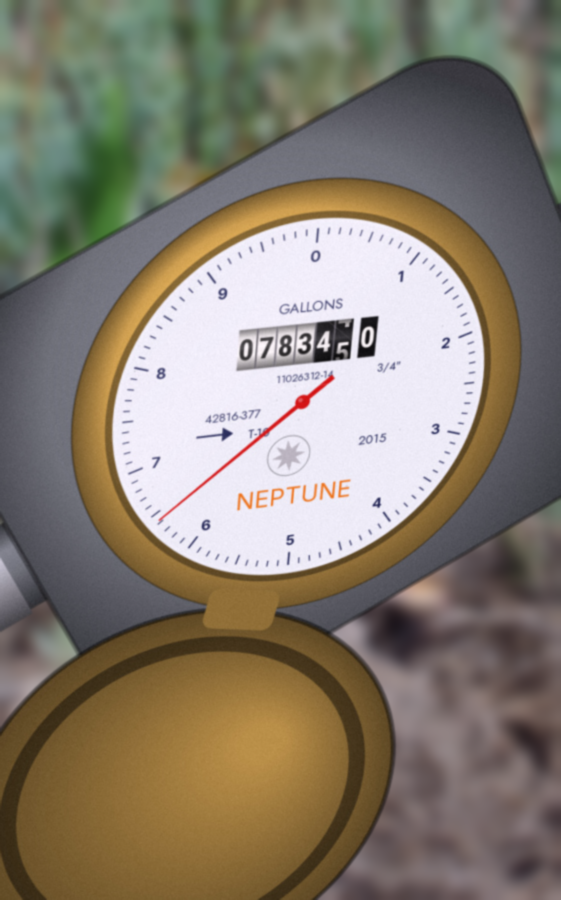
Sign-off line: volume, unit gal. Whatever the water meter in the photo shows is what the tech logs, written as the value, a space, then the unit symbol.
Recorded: 783446.4 gal
